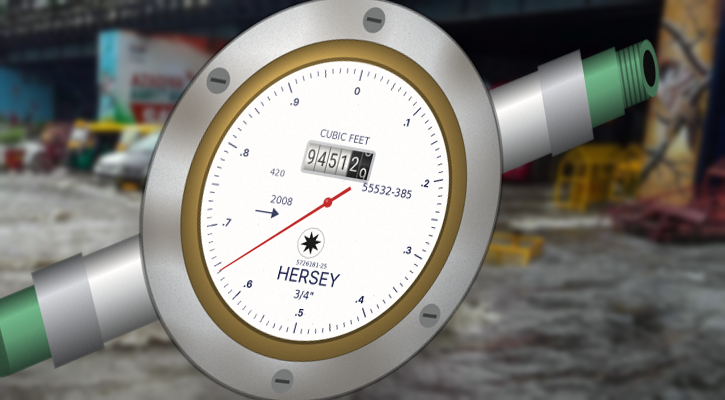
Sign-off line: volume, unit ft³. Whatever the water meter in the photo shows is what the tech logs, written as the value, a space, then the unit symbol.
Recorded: 945128.64 ft³
